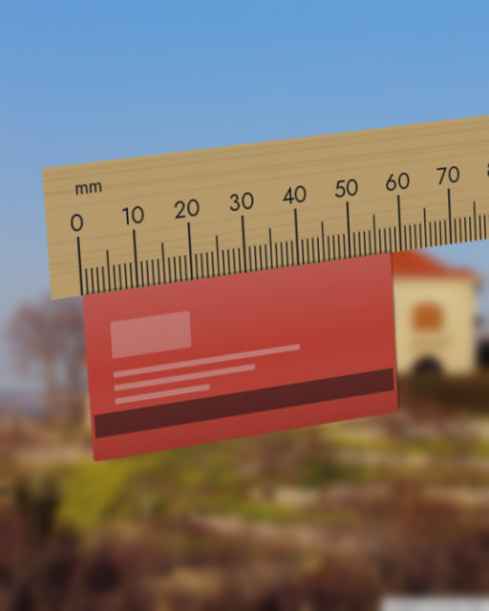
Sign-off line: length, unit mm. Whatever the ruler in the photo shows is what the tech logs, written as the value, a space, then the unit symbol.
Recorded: 58 mm
